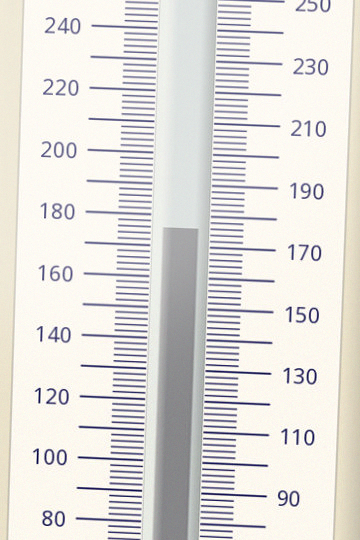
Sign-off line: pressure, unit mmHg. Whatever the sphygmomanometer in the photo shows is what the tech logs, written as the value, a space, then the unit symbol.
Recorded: 176 mmHg
